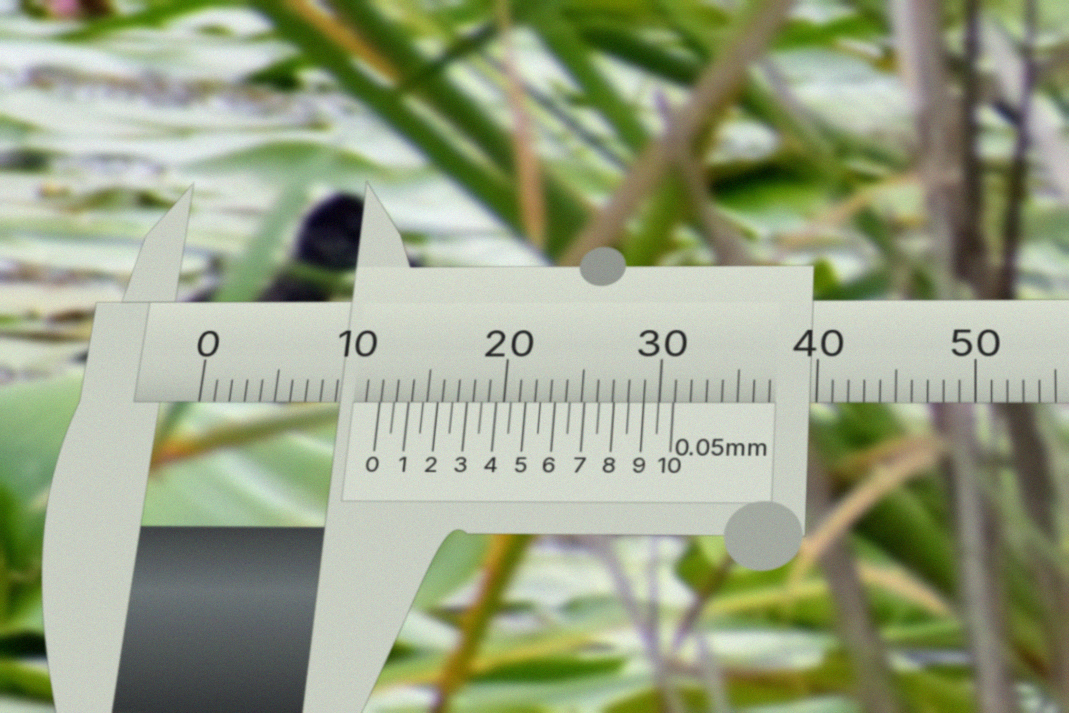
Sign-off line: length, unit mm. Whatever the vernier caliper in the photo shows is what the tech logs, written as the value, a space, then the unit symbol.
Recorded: 11.9 mm
